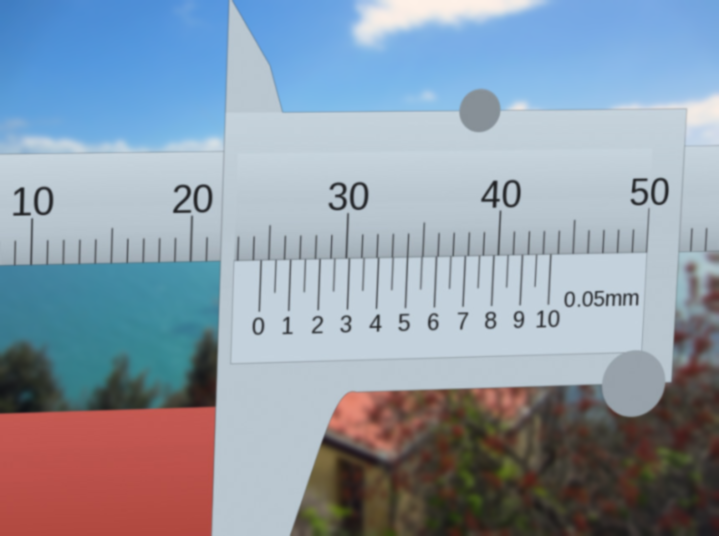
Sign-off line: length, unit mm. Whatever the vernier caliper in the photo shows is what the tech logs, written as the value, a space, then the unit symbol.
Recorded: 24.5 mm
